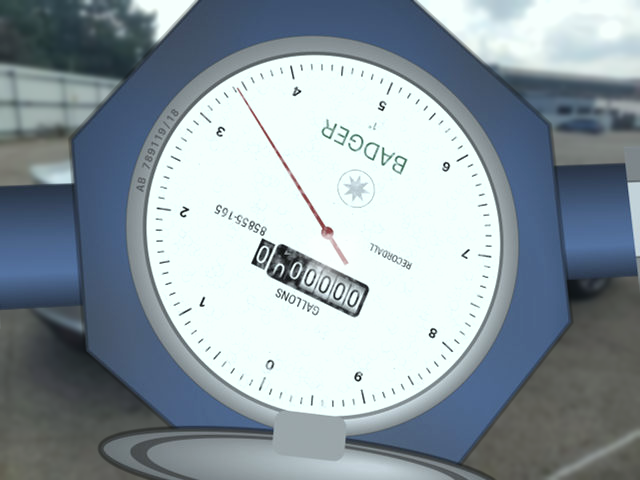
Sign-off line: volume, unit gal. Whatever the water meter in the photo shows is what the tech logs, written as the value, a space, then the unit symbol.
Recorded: 3.4 gal
